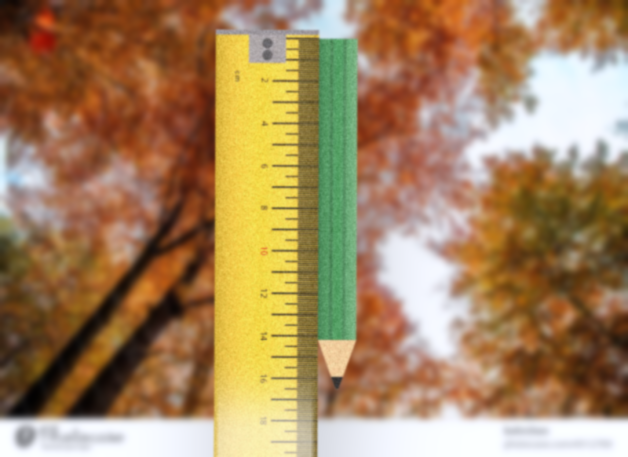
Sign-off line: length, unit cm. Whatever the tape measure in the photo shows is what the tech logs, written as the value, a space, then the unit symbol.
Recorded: 16.5 cm
